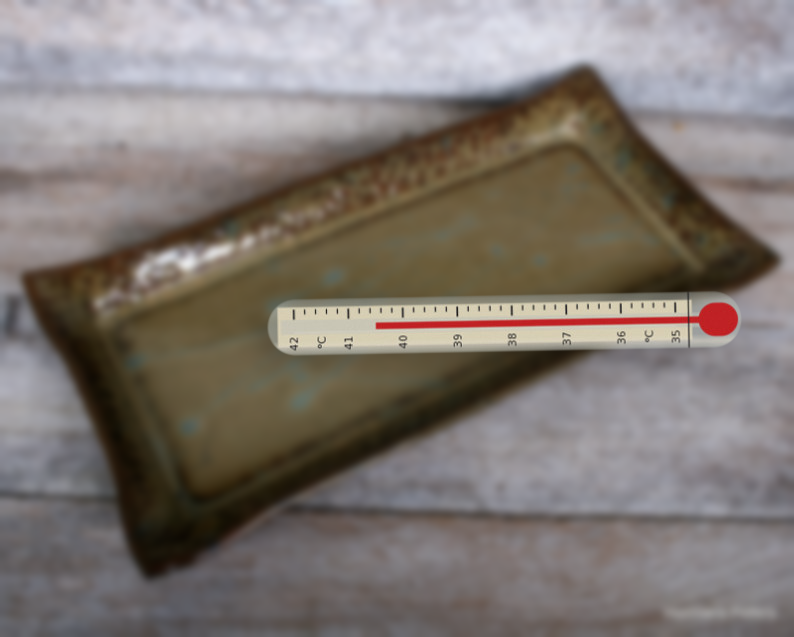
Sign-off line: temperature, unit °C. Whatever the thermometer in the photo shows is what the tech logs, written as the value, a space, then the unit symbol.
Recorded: 40.5 °C
